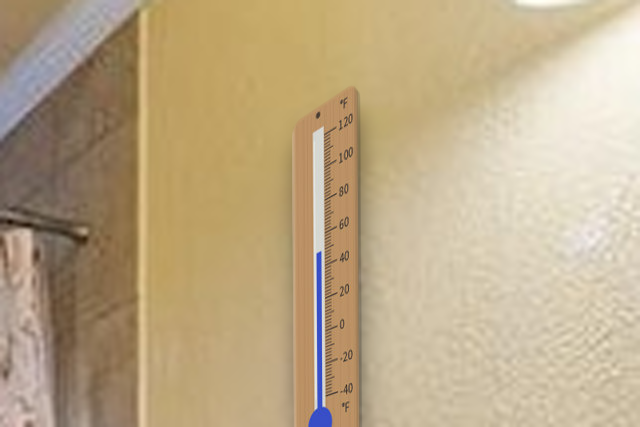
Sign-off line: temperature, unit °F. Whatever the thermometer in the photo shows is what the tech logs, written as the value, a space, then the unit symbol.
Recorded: 50 °F
